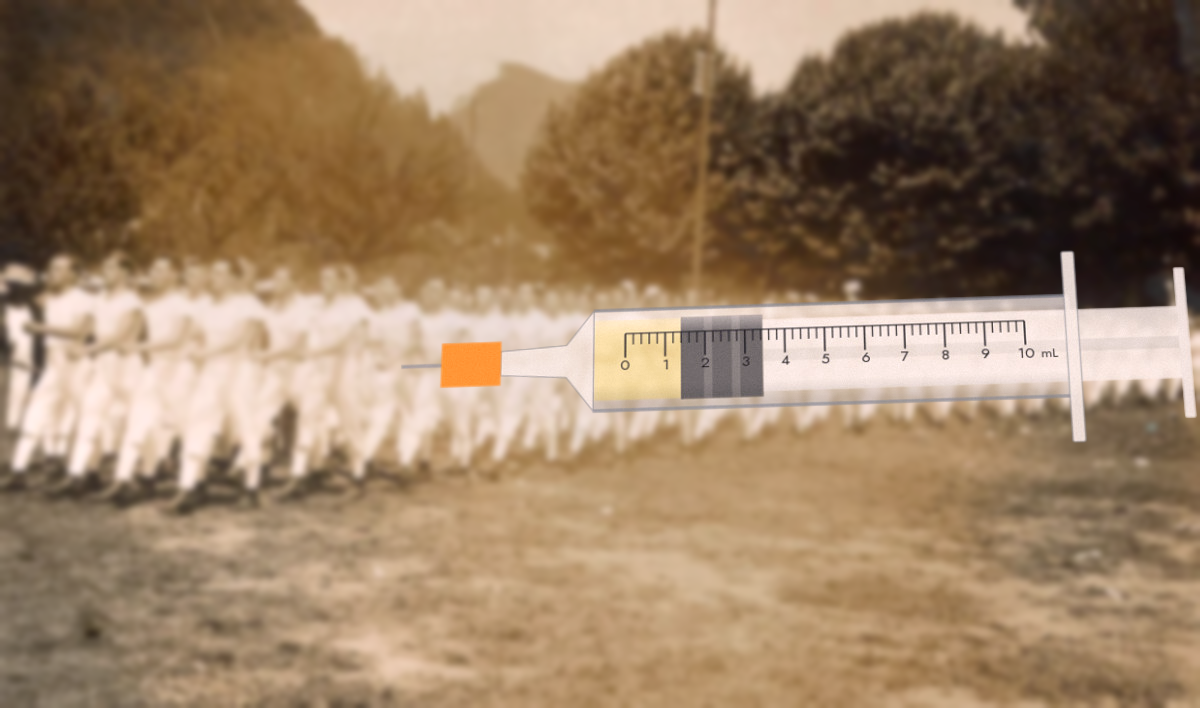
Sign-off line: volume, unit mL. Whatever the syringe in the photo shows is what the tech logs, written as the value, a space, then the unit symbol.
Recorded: 1.4 mL
